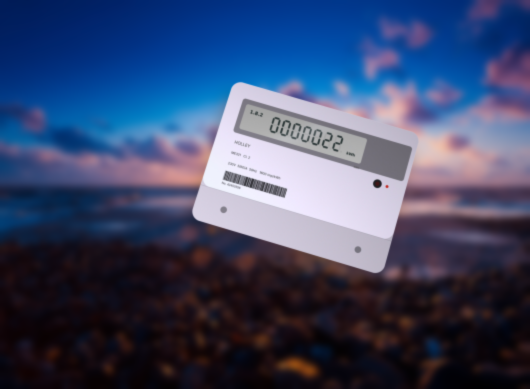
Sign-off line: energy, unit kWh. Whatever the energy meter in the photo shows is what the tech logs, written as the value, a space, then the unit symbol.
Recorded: 22 kWh
